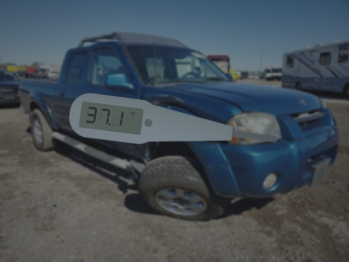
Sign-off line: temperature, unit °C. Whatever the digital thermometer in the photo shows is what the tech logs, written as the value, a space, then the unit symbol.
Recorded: 37.1 °C
